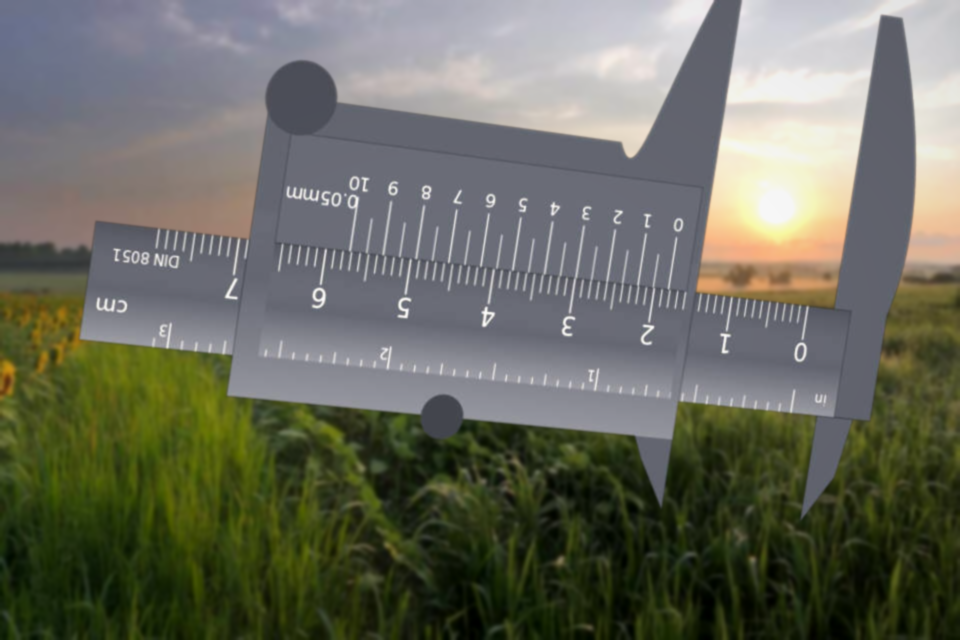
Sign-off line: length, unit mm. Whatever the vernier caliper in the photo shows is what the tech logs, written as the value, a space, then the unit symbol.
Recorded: 18.2 mm
